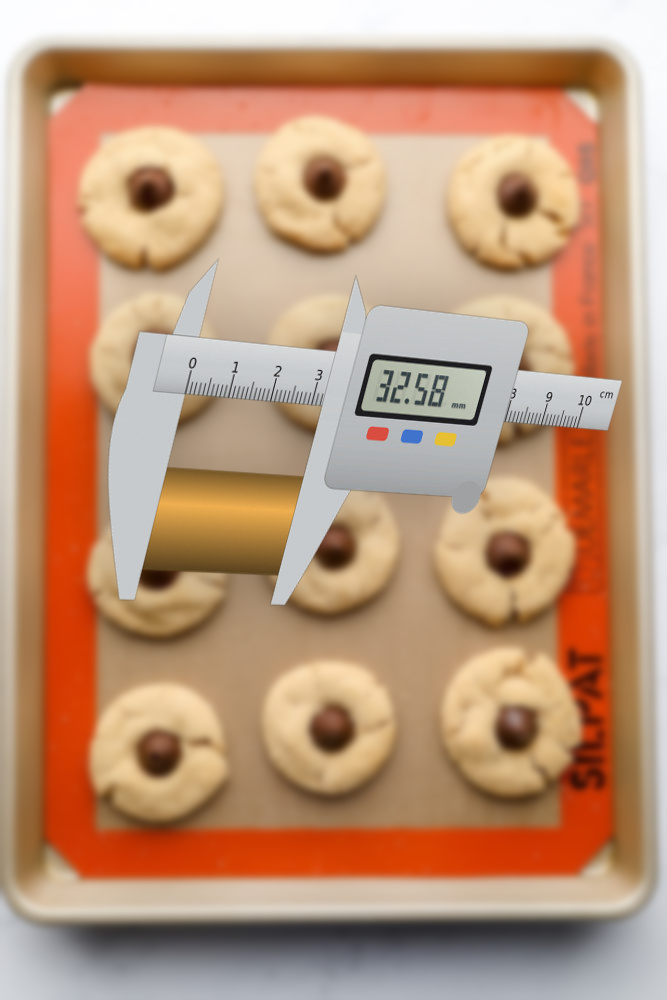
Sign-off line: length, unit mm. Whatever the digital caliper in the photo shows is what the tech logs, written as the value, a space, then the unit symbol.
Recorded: 32.58 mm
